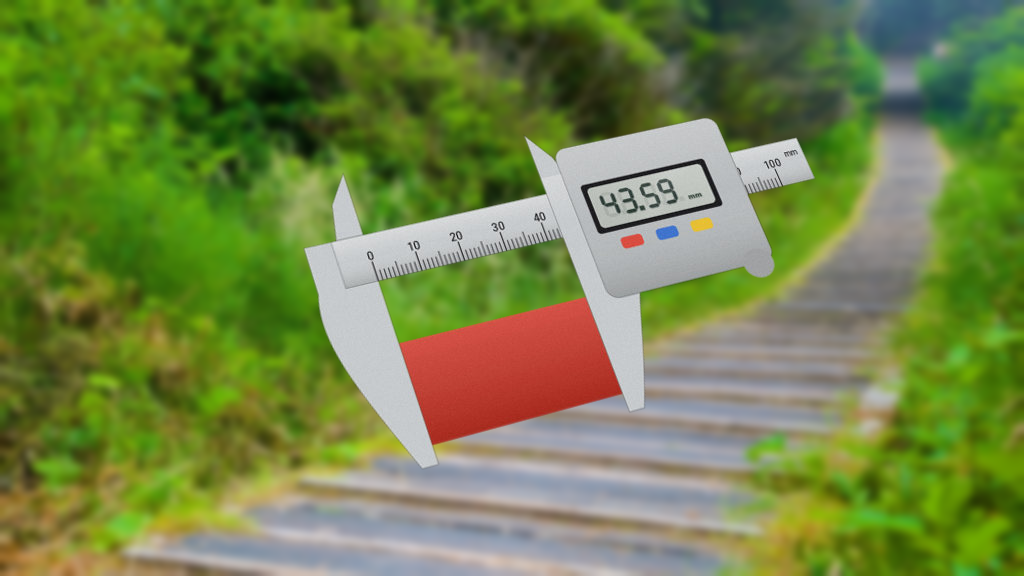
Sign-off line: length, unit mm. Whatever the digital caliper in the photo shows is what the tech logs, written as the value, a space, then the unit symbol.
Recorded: 43.59 mm
